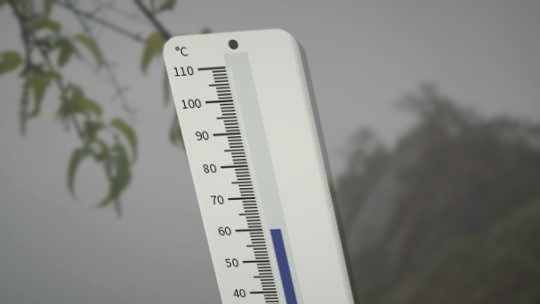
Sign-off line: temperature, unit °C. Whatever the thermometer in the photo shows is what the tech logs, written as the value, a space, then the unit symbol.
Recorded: 60 °C
